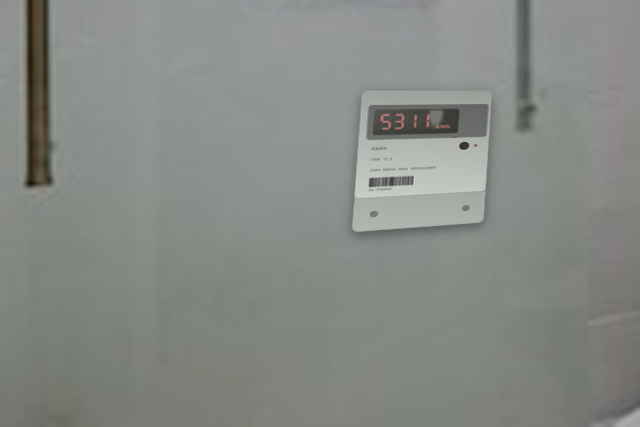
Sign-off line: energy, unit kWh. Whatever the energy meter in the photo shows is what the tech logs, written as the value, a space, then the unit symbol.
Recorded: 5311 kWh
